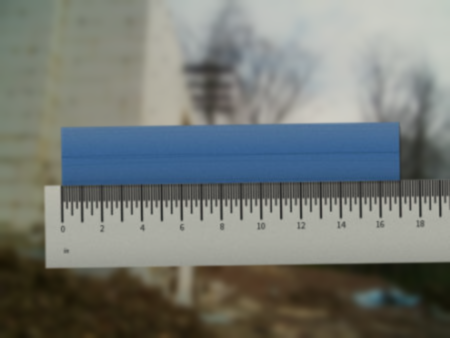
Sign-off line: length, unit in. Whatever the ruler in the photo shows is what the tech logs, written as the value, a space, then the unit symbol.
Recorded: 17 in
